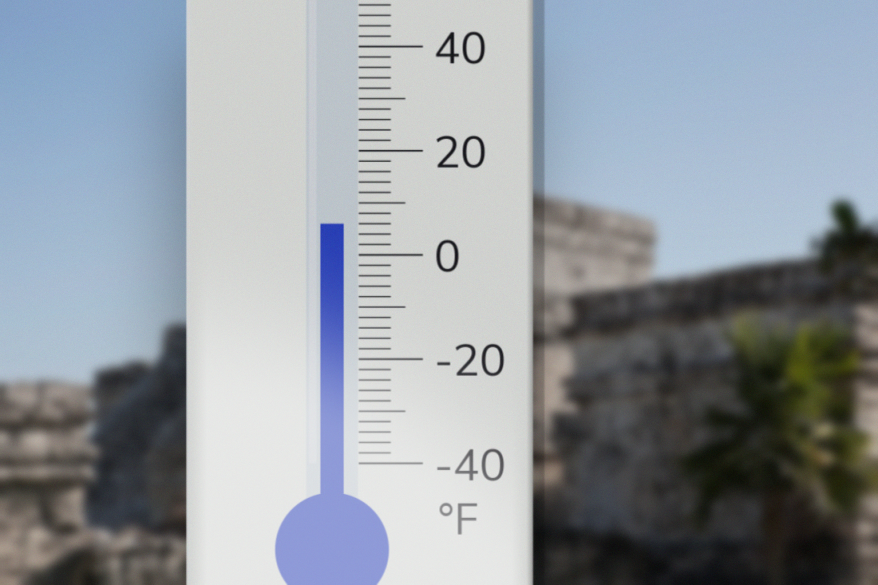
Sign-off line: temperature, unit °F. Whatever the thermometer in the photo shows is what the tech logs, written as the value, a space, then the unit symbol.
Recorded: 6 °F
